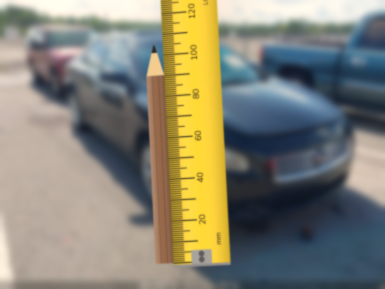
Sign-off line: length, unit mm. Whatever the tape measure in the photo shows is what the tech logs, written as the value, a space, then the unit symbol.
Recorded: 105 mm
